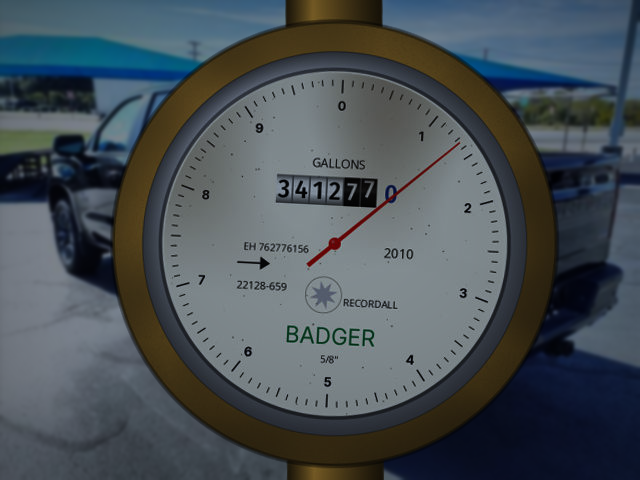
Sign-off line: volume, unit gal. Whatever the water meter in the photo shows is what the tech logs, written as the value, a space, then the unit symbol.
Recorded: 3412771.3 gal
